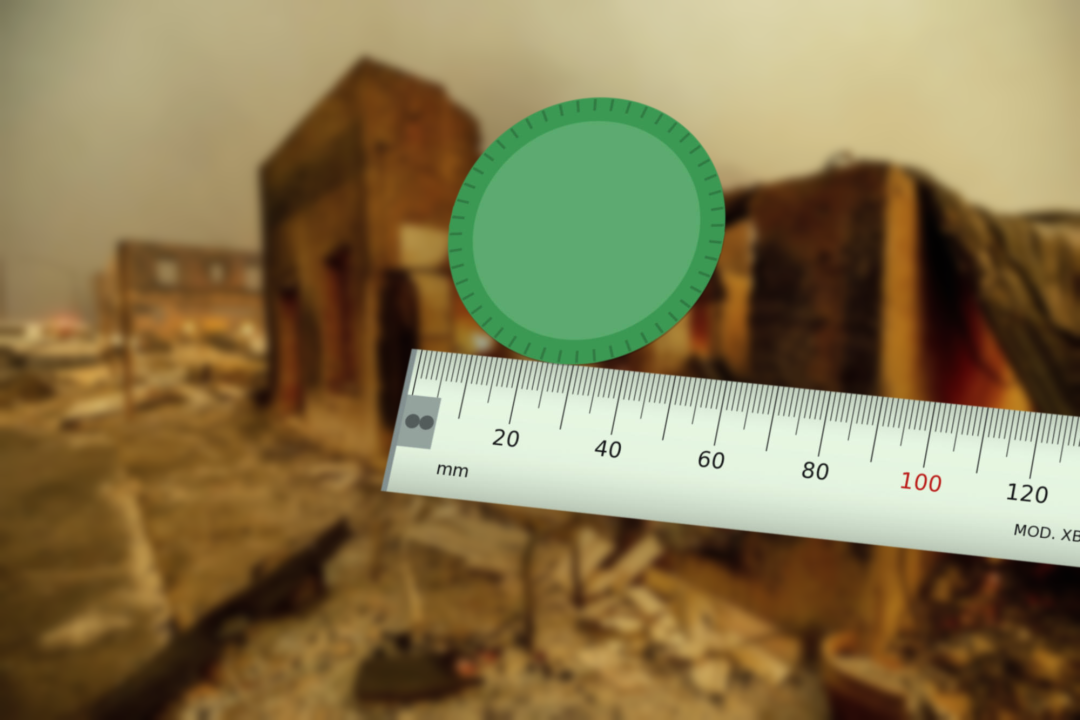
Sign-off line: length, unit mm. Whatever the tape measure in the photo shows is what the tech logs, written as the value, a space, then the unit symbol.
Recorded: 54 mm
